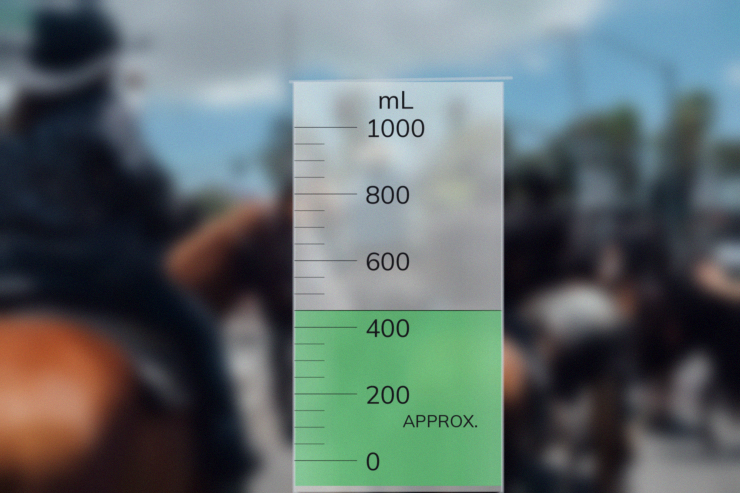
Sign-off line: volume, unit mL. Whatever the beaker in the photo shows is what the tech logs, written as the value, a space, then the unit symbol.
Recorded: 450 mL
